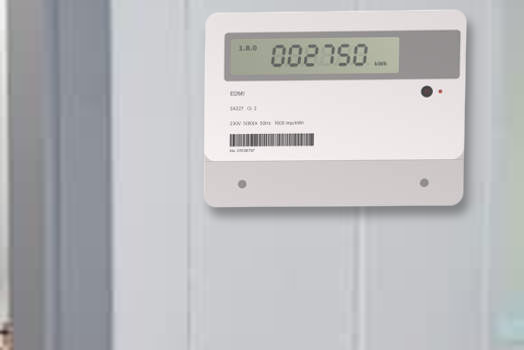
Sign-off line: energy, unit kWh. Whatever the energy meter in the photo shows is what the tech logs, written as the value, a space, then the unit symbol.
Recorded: 2750 kWh
